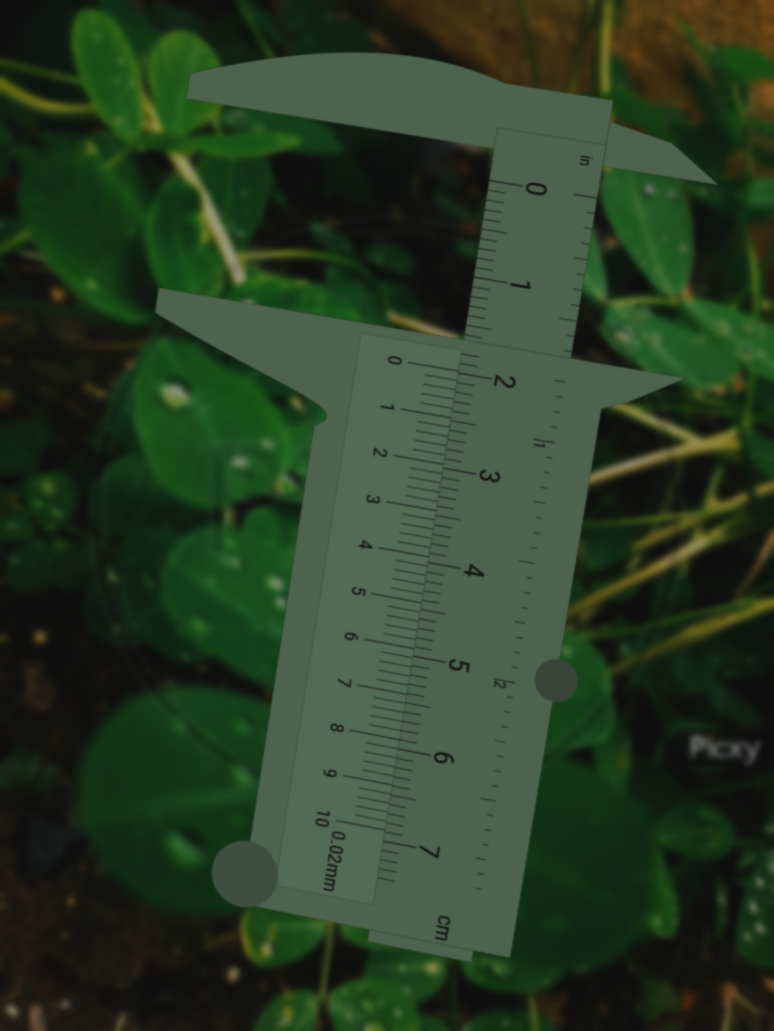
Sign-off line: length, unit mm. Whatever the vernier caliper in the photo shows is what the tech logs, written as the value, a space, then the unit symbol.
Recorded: 19.8 mm
